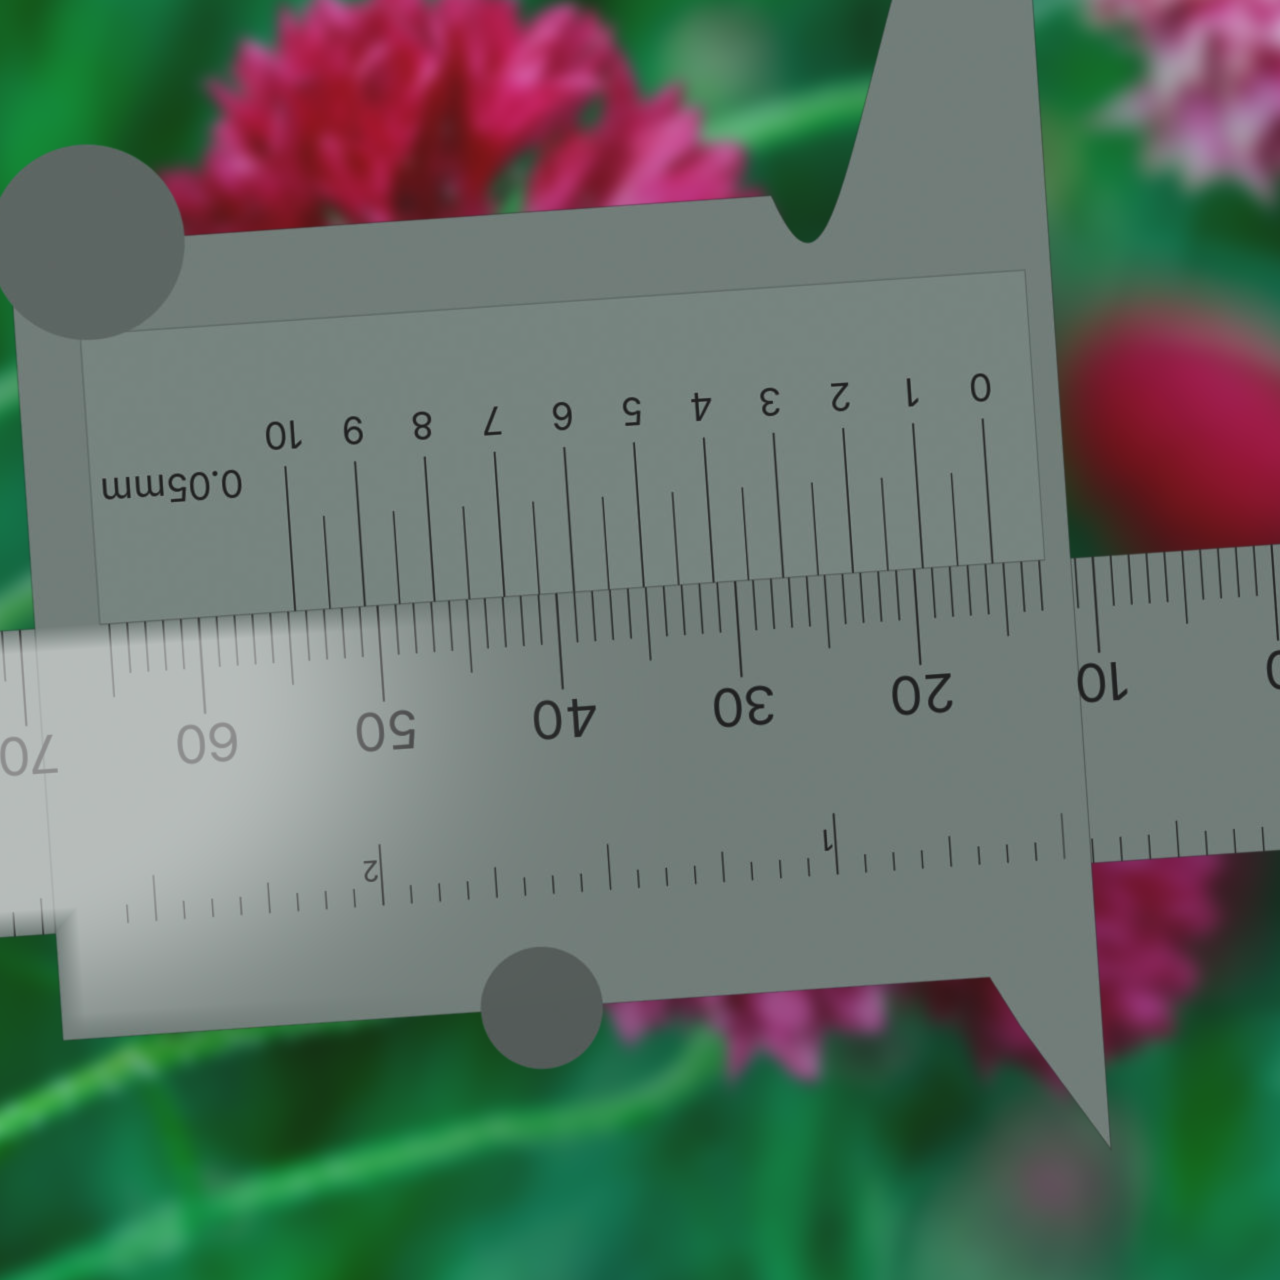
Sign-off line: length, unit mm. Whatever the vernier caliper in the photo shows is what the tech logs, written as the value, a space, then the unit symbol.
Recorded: 15.6 mm
